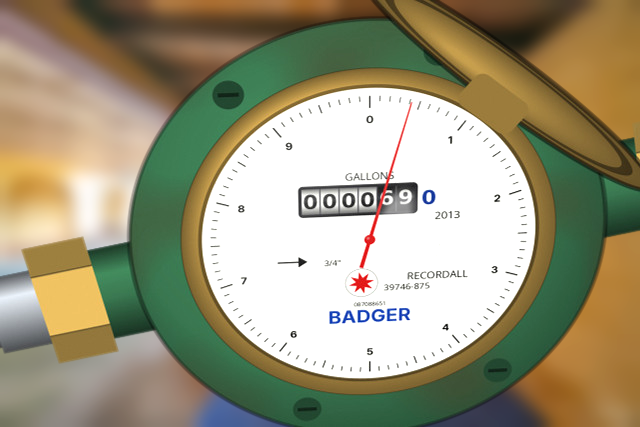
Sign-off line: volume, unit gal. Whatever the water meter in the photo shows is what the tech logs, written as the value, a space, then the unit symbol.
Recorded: 690.4 gal
